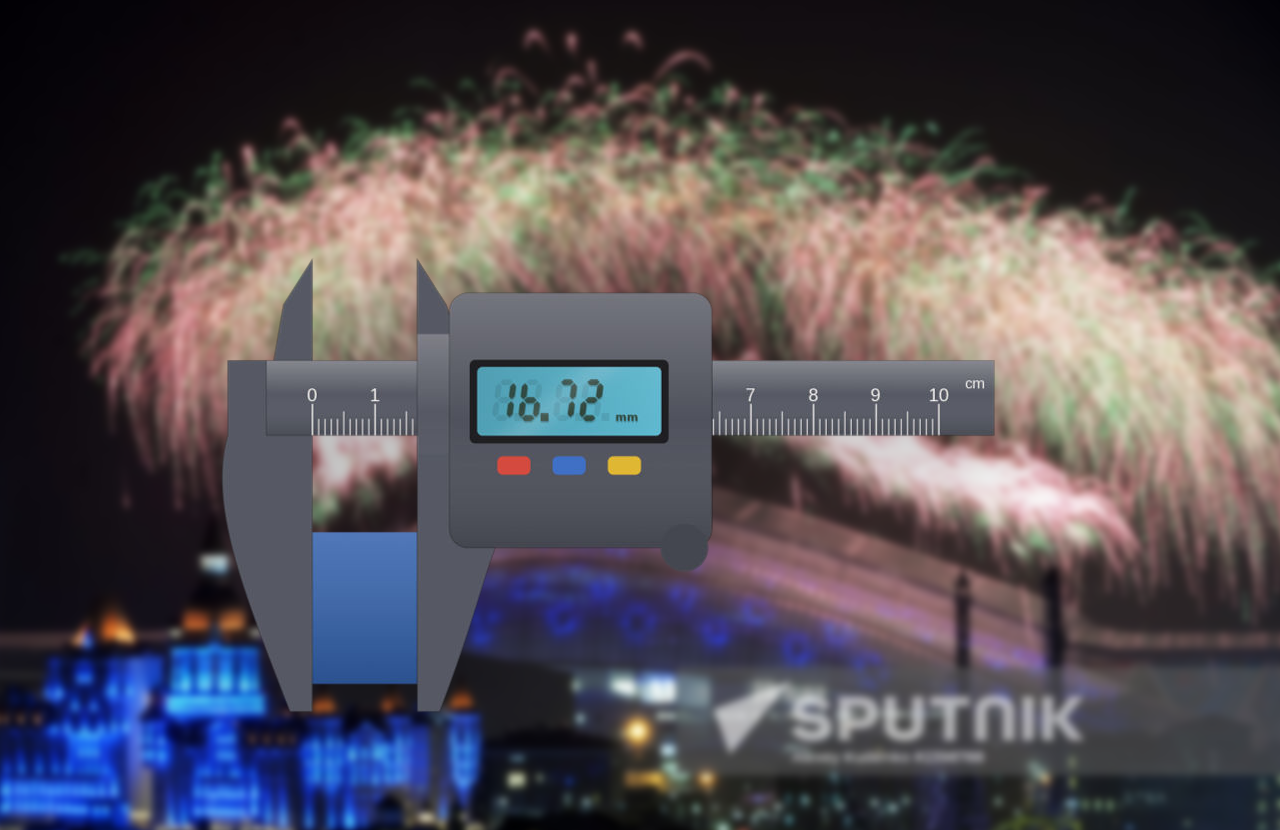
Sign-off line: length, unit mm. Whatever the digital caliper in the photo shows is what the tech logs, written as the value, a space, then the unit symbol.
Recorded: 16.72 mm
